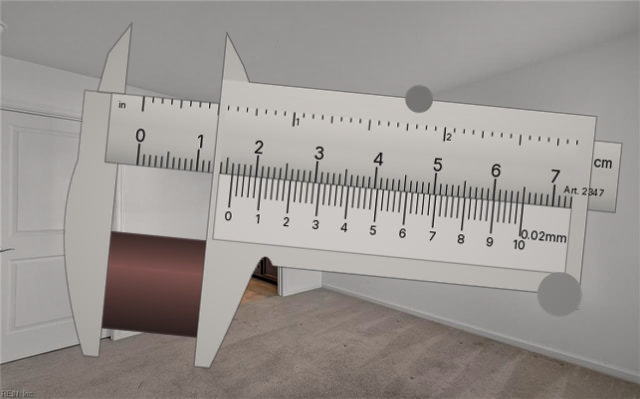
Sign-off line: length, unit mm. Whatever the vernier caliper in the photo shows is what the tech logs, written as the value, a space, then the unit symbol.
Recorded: 16.0 mm
